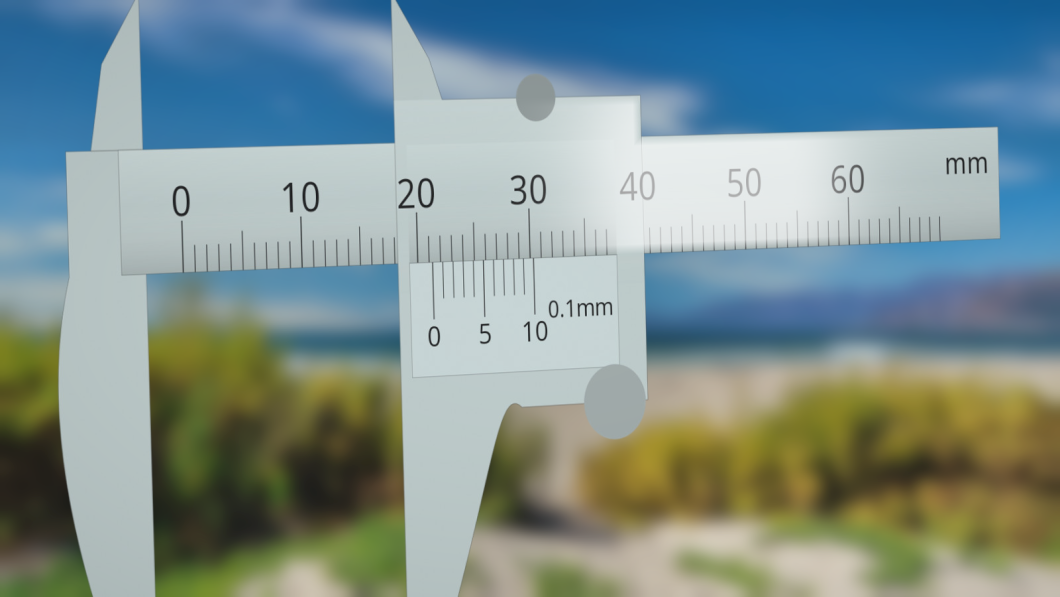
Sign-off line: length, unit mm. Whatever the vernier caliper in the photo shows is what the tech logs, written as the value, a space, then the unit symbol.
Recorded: 21.3 mm
